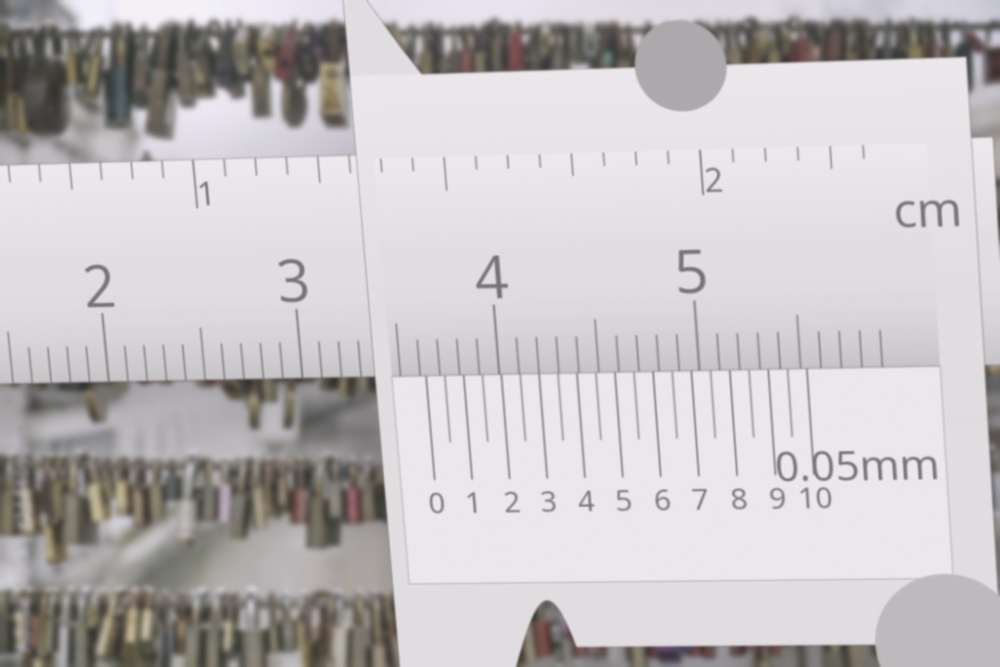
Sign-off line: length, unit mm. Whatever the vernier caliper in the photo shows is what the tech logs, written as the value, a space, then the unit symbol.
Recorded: 36.3 mm
